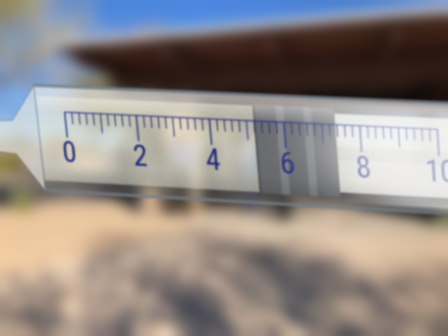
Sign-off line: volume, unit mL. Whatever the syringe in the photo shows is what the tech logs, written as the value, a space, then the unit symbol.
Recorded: 5.2 mL
